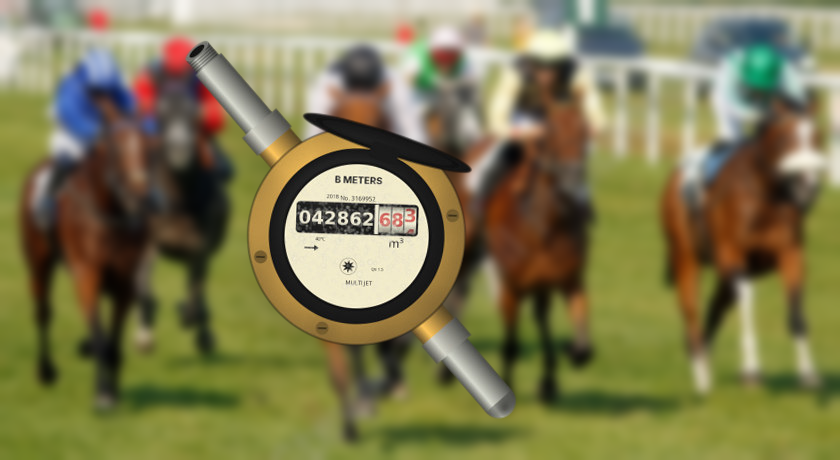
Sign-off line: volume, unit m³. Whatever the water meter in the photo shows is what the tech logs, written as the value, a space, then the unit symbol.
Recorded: 42862.683 m³
